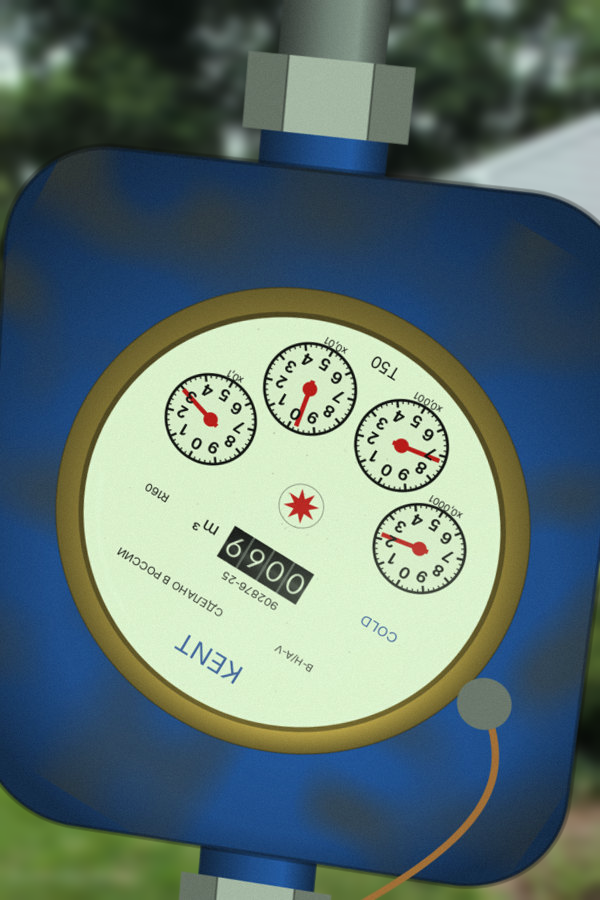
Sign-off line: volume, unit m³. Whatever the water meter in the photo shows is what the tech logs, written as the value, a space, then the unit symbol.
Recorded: 69.2972 m³
